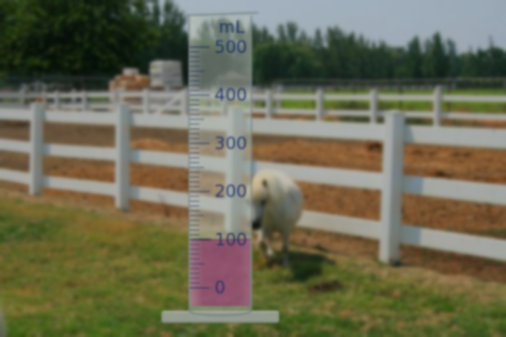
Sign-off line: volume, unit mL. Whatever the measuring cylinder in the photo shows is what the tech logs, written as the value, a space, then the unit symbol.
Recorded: 100 mL
